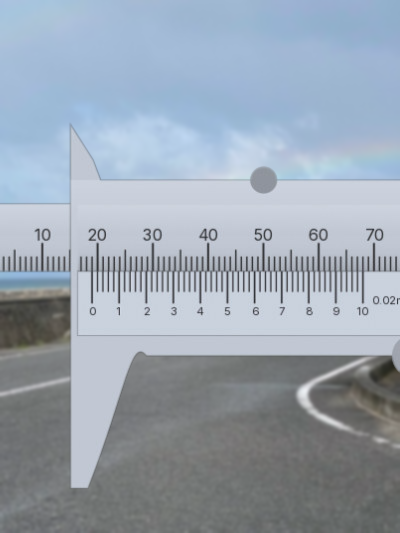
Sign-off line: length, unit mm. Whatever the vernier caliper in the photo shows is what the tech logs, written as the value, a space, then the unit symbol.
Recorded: 19.0 mm
